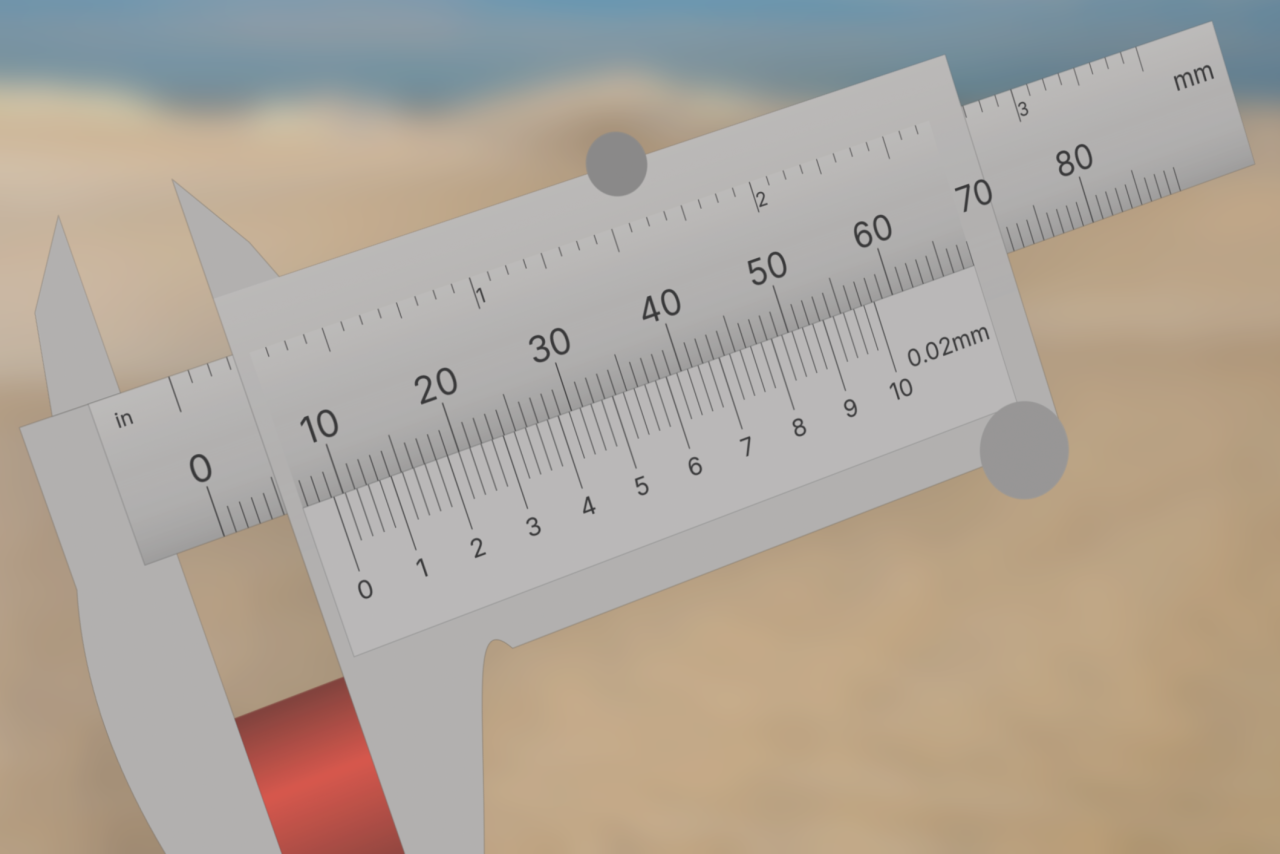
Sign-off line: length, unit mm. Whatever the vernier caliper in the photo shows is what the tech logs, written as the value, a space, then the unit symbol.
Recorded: 9.2 mm
